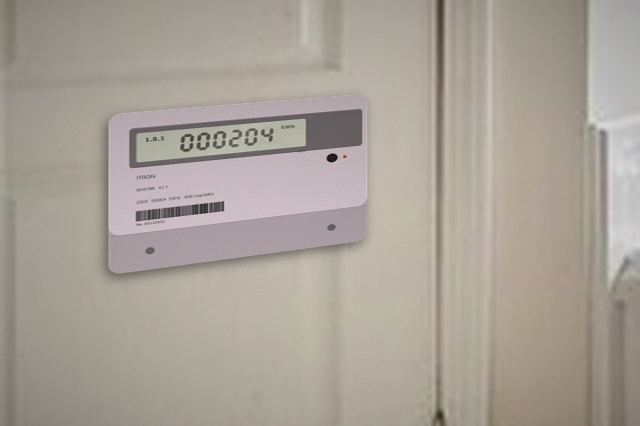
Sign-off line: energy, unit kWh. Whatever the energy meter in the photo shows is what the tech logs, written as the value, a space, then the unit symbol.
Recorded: 204 kWh
